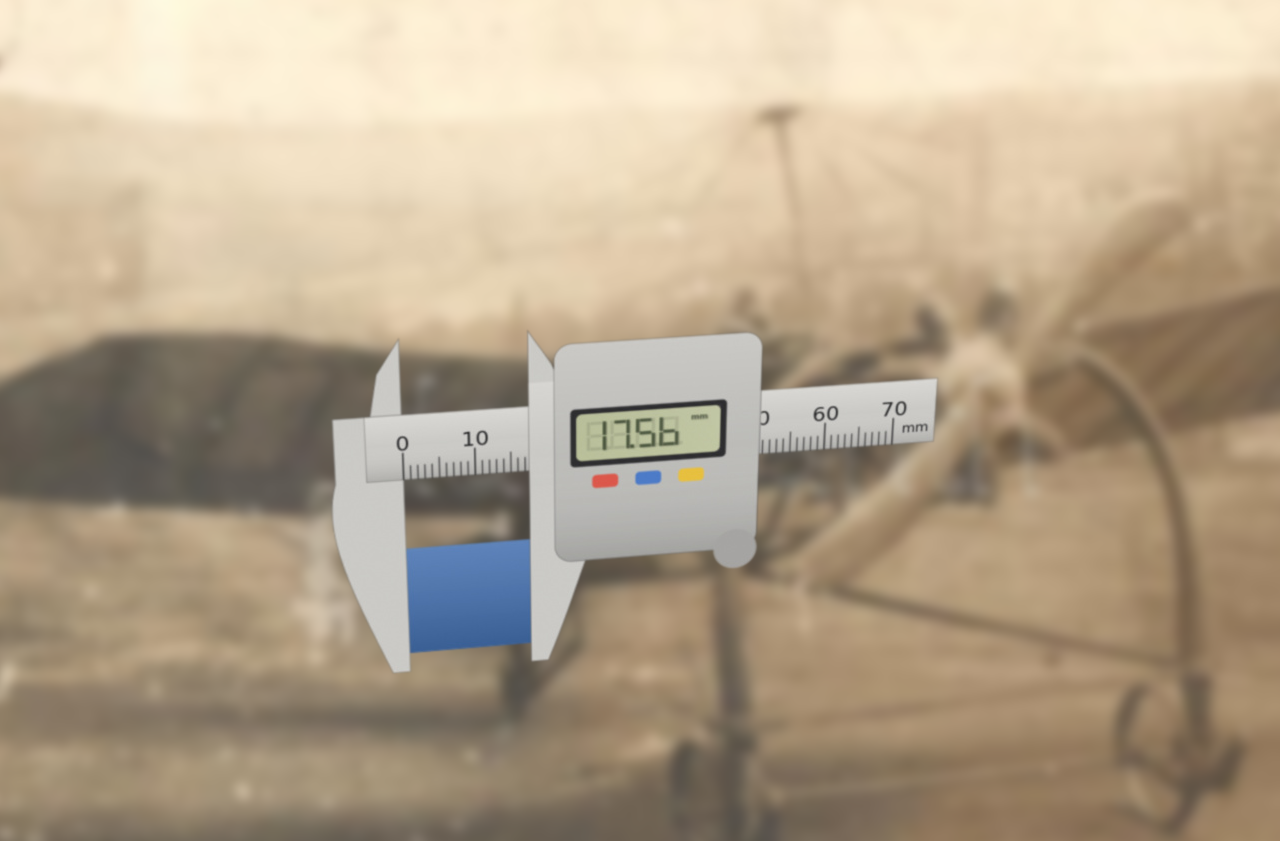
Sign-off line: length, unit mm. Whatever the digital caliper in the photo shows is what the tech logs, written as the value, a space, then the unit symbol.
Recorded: 17.56 mm
